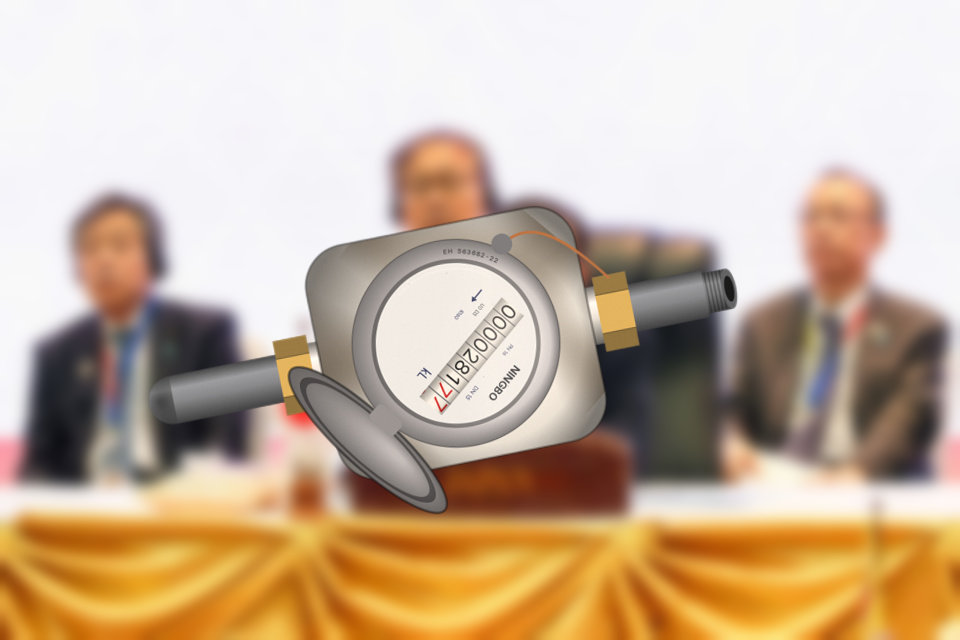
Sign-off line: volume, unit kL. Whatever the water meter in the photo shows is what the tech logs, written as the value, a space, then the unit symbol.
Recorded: 281.77 kL
